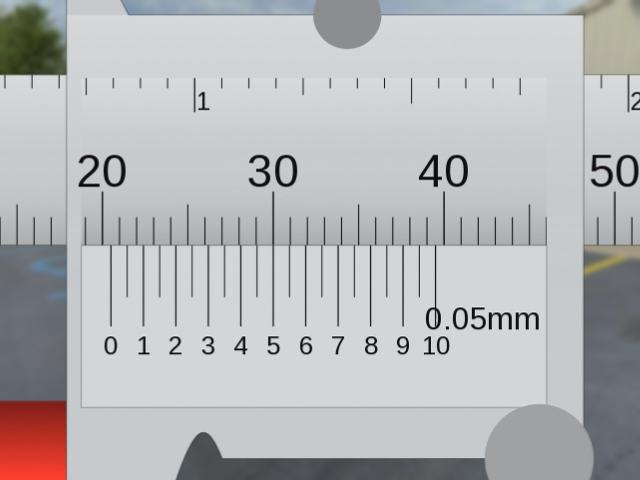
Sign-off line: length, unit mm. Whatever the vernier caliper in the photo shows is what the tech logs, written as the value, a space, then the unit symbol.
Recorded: 20.5 mm
